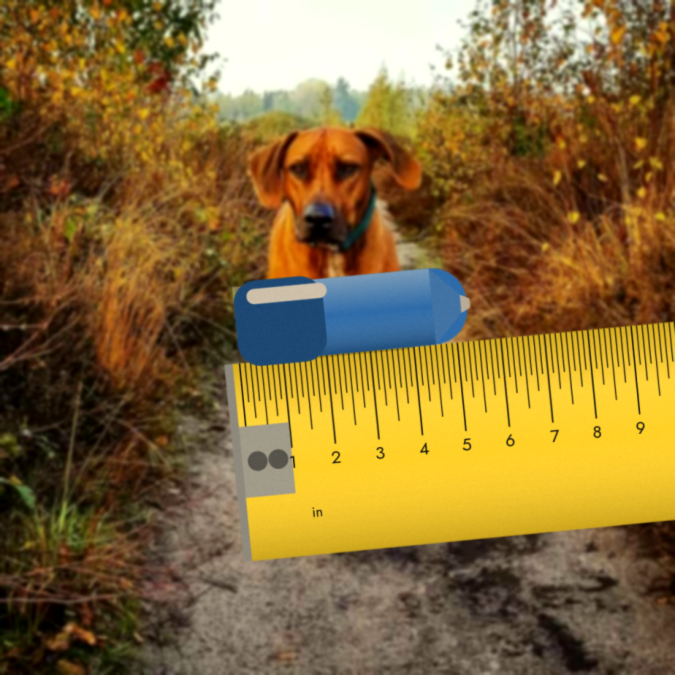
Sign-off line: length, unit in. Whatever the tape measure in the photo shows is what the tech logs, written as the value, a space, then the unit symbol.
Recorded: 5.375 in
